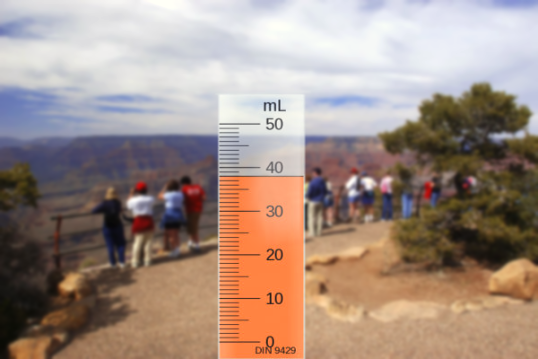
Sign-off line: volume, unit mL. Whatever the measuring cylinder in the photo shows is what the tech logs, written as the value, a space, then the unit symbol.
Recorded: 38 mL
